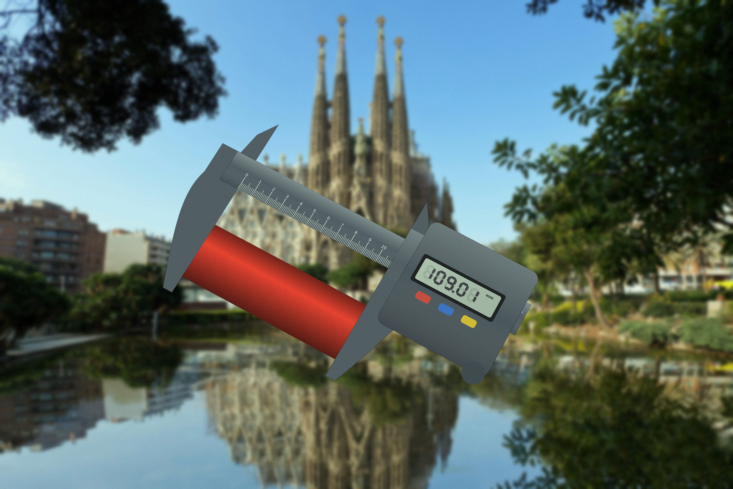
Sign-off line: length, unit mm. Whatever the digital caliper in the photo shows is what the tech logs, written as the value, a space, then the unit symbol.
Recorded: 109.01 mm
